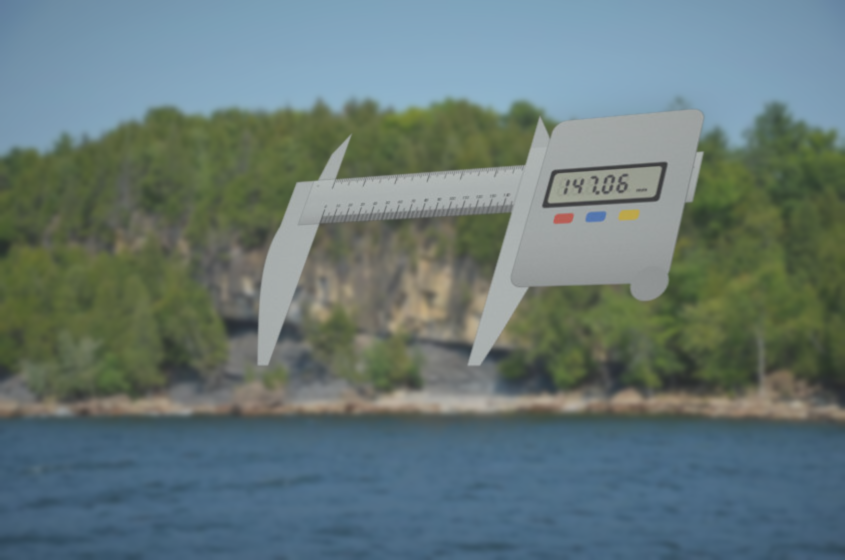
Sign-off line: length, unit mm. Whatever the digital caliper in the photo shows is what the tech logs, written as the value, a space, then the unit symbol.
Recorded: 147.06 mm
